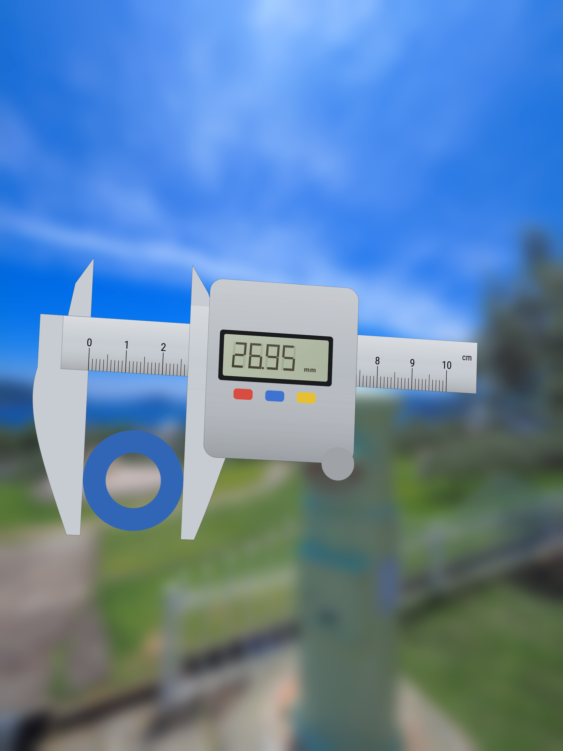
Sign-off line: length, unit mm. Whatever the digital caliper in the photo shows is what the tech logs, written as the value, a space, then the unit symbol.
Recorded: 26.95 mm
